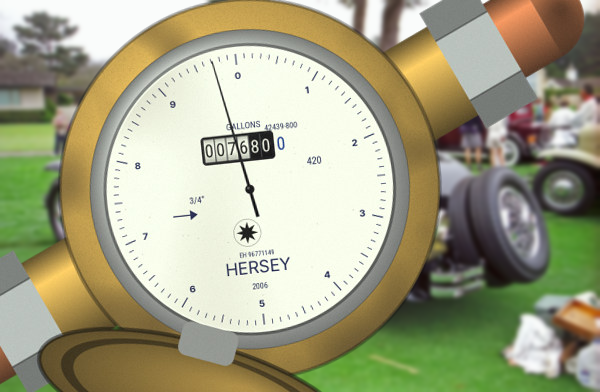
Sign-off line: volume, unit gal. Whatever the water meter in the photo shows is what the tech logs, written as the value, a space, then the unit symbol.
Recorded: 76799.7 gal
